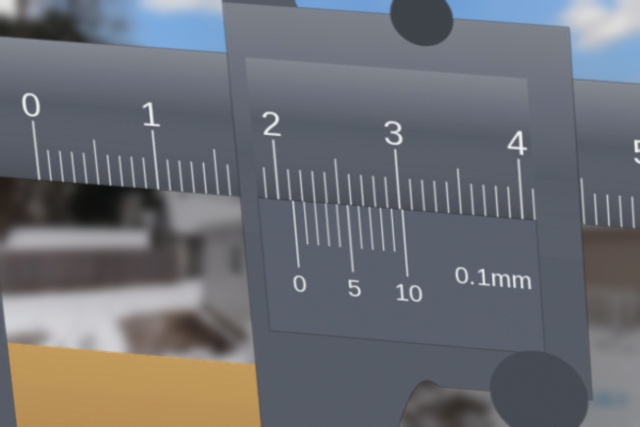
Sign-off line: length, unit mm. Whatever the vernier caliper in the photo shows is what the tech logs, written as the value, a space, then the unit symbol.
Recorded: 21.2 mm
